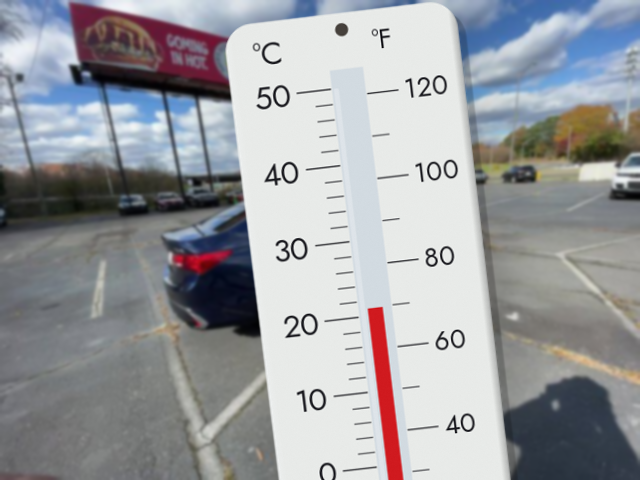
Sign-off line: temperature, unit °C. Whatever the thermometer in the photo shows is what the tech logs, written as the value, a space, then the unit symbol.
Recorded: 21 °C
